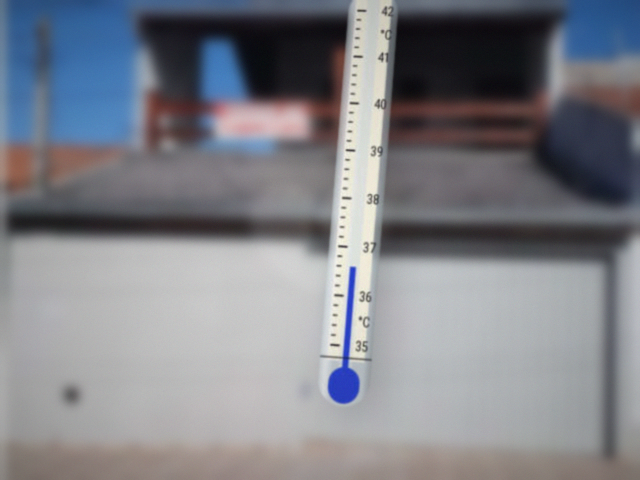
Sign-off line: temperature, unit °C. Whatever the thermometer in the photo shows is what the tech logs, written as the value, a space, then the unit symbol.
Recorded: 36.6 °C
